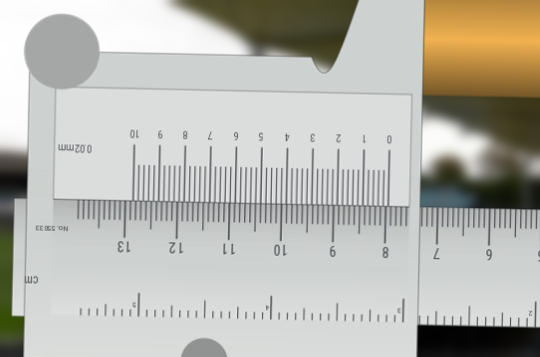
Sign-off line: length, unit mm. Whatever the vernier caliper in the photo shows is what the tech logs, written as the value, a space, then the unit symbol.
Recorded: 79.5 mm
